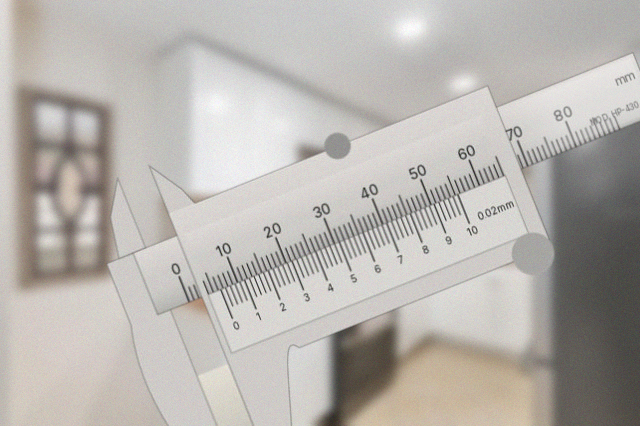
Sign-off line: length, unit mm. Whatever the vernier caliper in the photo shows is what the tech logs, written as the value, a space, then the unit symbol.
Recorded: 6.5 mm
